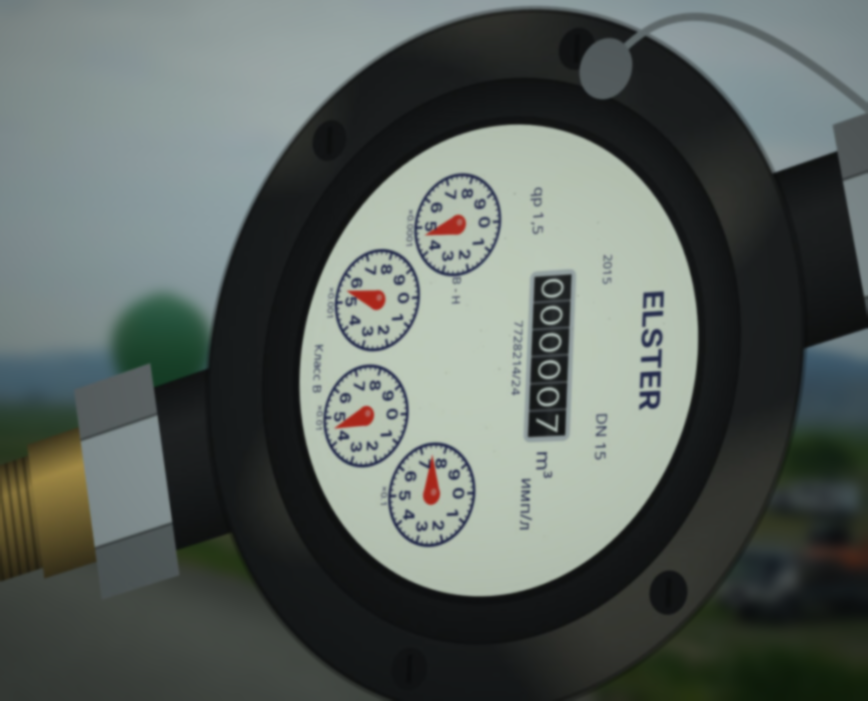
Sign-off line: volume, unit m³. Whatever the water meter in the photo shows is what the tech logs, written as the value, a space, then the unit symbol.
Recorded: 7.7454 m³
